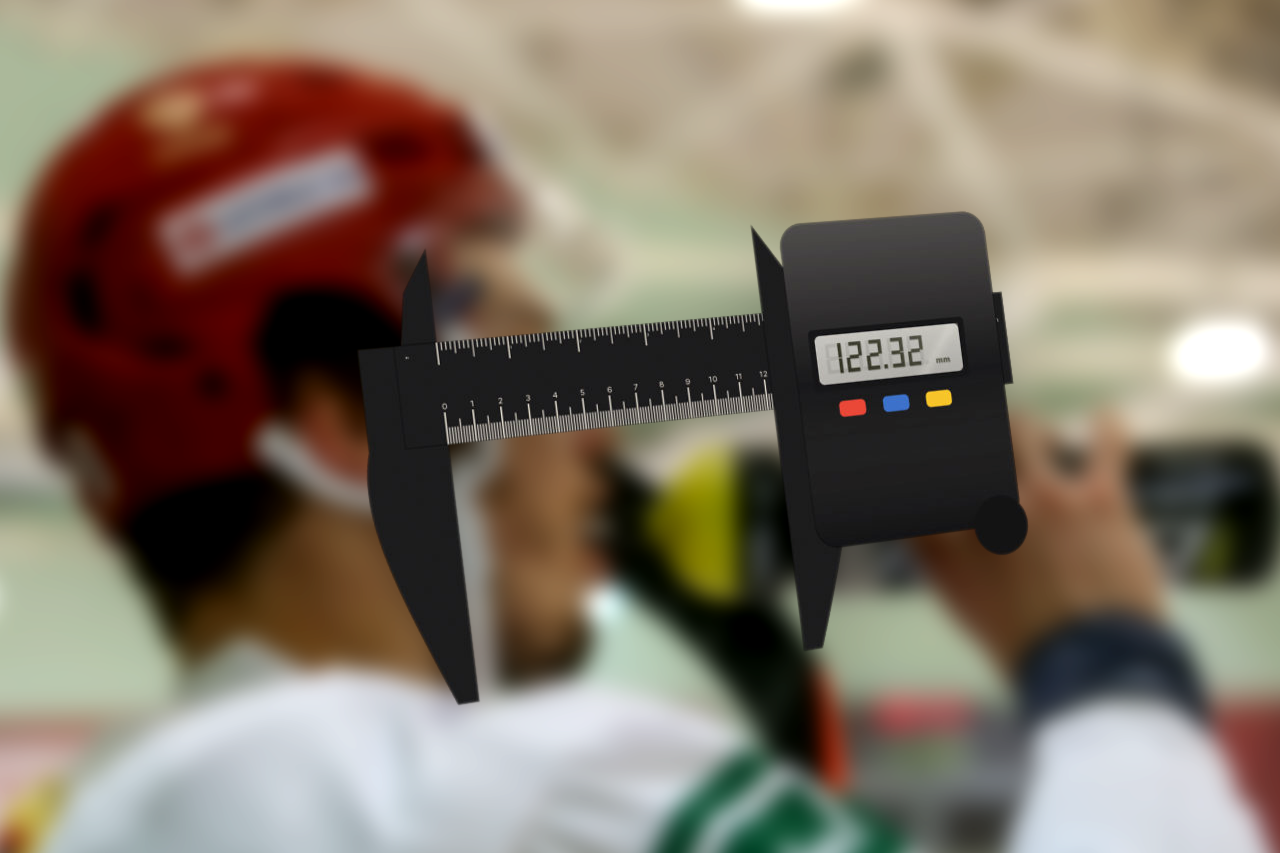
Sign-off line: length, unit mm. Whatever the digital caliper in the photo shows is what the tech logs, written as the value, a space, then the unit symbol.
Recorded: 122.32 mm
